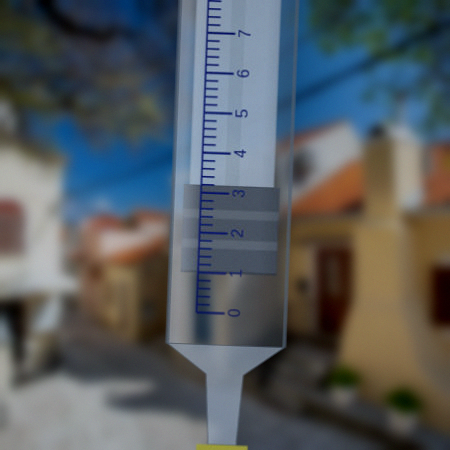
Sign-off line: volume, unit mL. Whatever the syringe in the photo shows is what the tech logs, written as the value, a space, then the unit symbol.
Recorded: 1 mL
